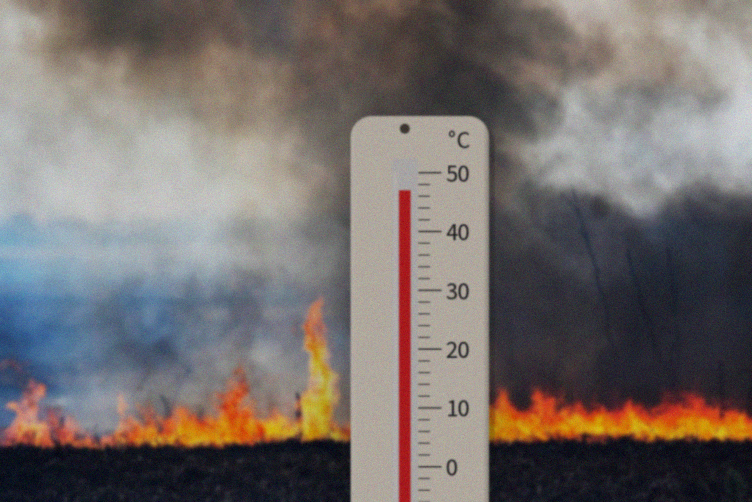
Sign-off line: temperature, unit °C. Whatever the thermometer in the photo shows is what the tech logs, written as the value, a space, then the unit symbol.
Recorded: 47 °C
